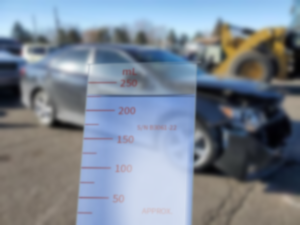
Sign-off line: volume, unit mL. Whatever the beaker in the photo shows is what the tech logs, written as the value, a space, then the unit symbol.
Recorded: 225 mL
